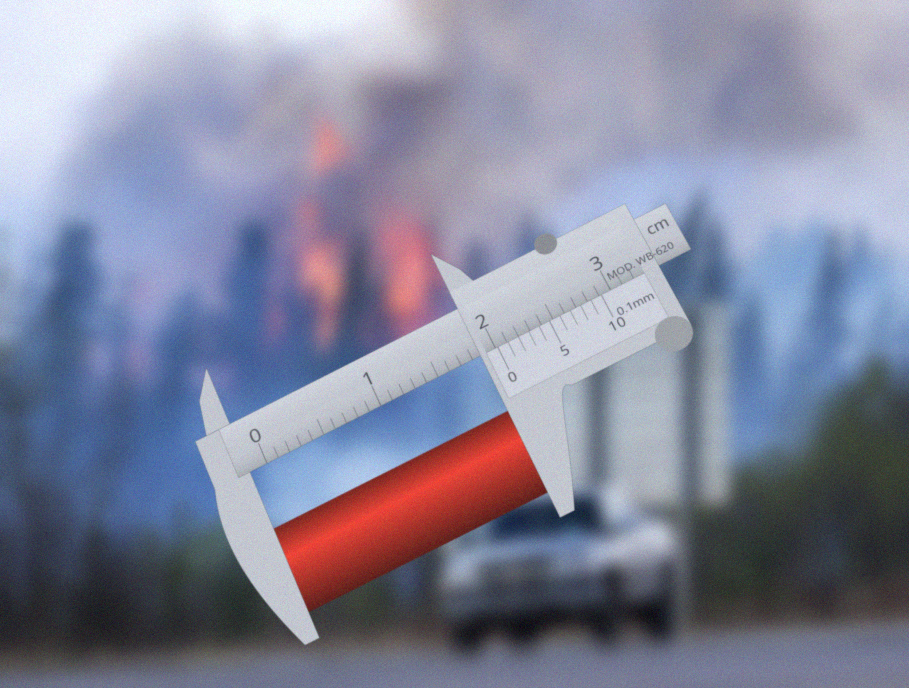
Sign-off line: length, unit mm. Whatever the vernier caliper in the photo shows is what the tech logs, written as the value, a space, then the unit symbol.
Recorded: 20.2 mm
